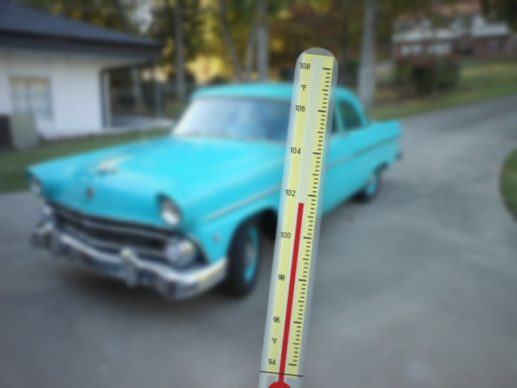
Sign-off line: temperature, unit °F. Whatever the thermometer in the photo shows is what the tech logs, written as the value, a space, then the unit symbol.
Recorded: 101.6 °F
